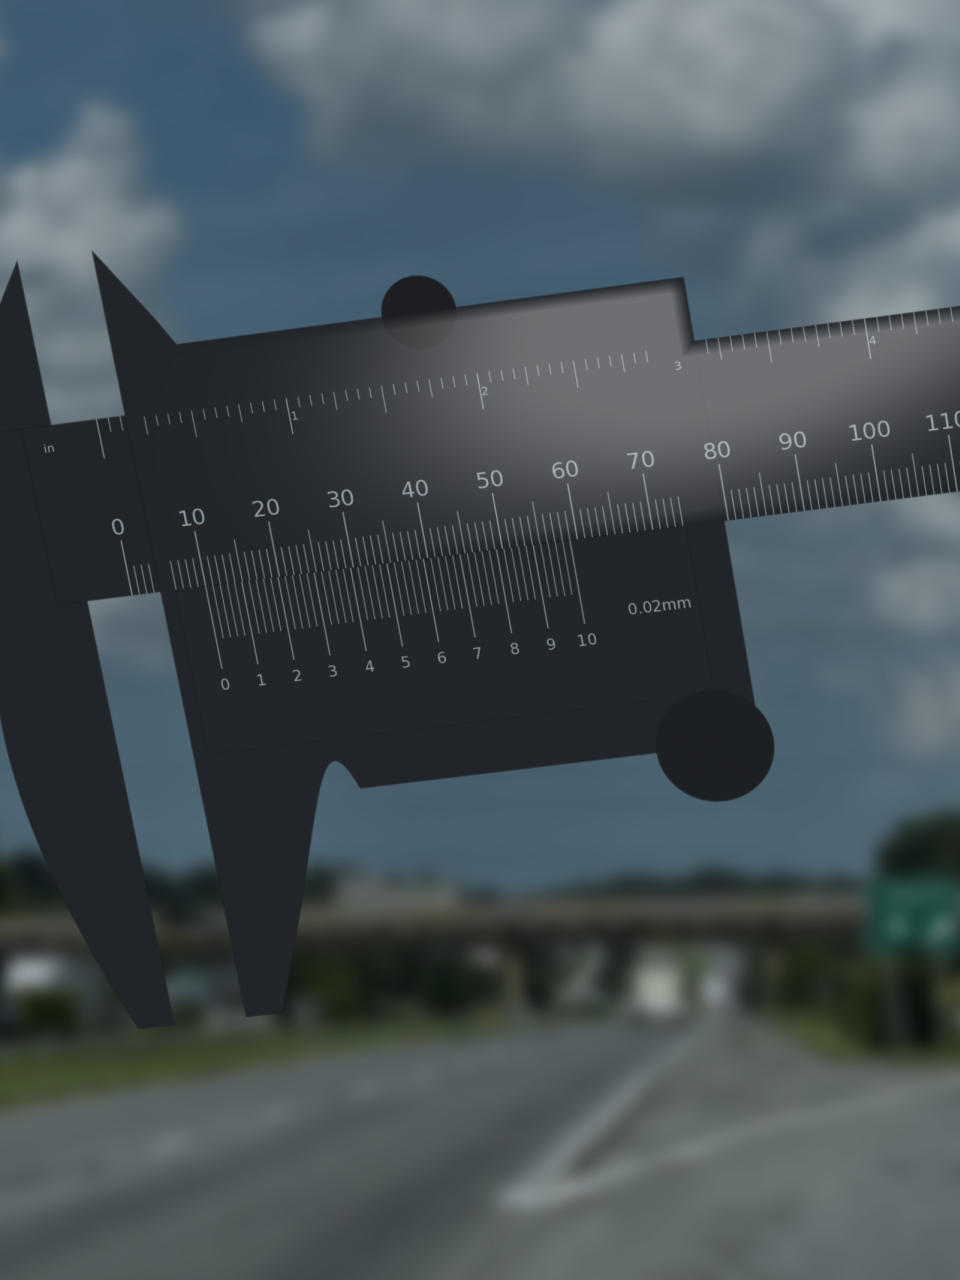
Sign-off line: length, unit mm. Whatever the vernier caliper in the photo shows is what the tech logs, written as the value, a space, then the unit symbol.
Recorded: 10.0 mm
